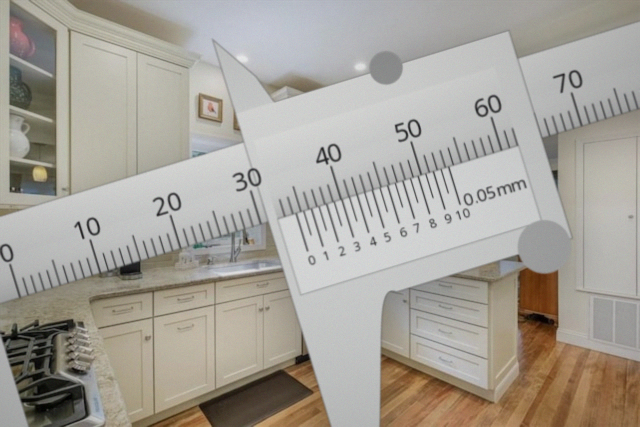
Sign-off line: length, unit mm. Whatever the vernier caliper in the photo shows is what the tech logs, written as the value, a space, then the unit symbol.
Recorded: 34.4 mm
